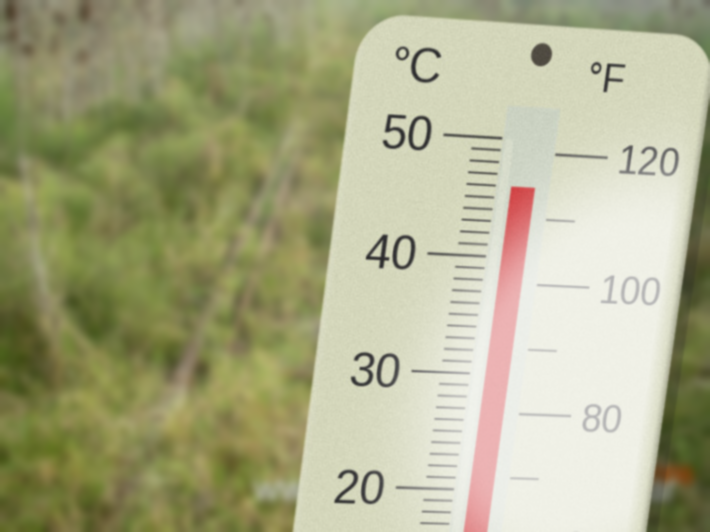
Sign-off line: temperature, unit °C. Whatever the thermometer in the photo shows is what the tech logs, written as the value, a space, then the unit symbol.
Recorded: 46 °C
